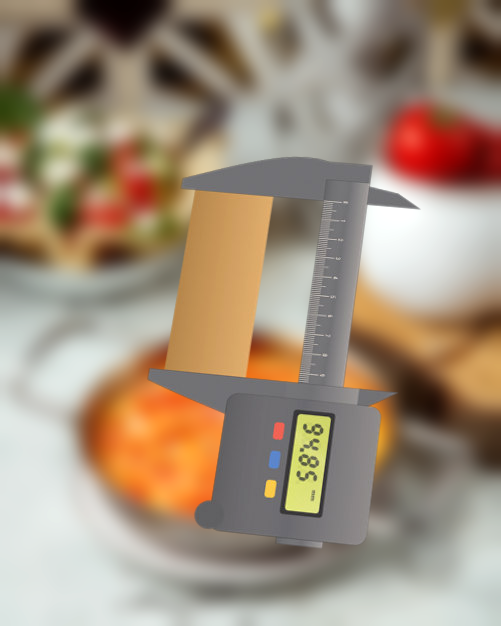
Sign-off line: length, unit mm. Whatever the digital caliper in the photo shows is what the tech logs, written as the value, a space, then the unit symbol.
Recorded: 94.85 mm
